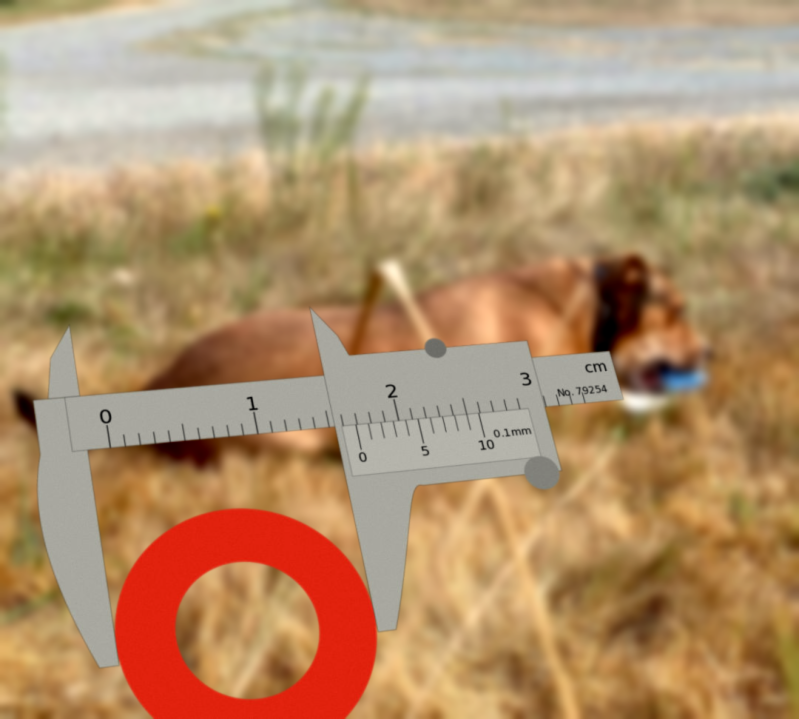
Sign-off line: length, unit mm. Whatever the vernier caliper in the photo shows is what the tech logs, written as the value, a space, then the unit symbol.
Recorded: 16.9 mm
